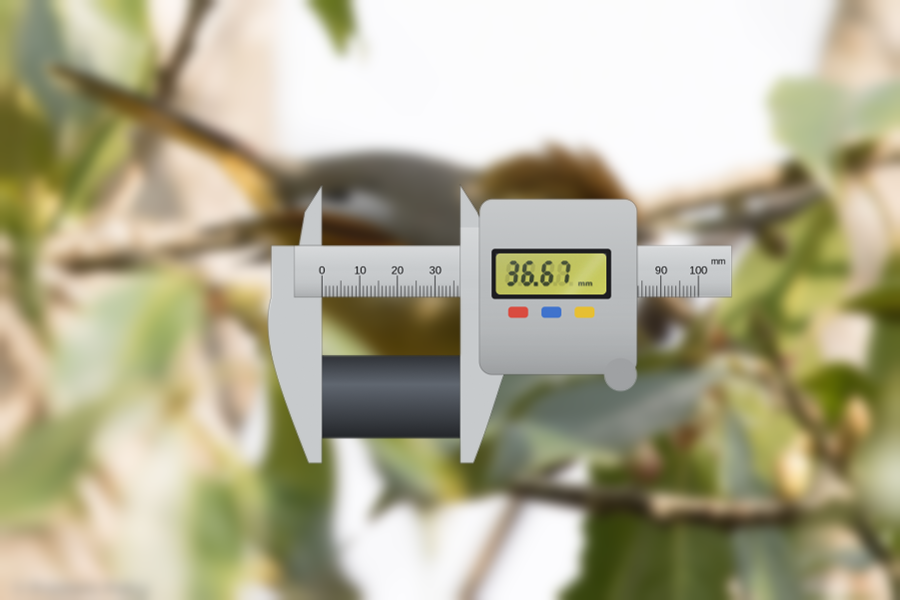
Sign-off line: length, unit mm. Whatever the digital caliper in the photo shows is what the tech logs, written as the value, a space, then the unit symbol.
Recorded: 36.67 mm
